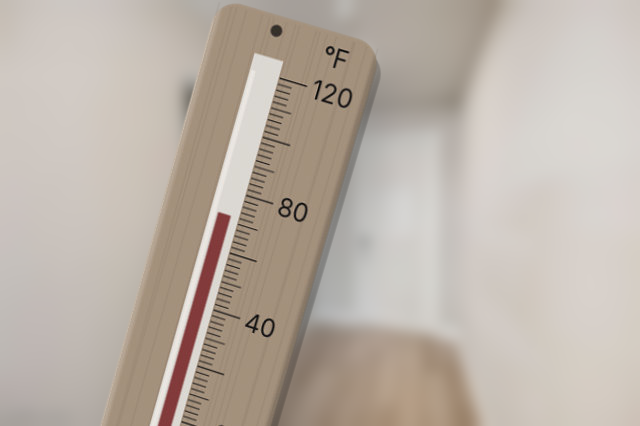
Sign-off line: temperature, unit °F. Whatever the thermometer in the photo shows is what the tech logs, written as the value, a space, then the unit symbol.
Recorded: 72 °F
